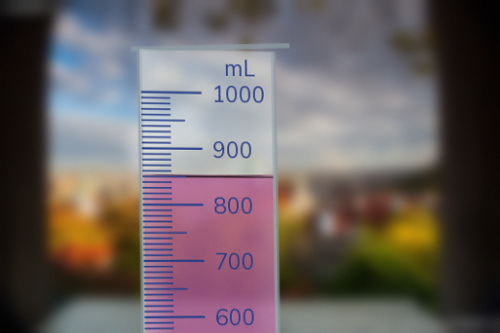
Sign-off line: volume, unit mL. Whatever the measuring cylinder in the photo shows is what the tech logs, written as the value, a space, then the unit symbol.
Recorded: 850 mL
